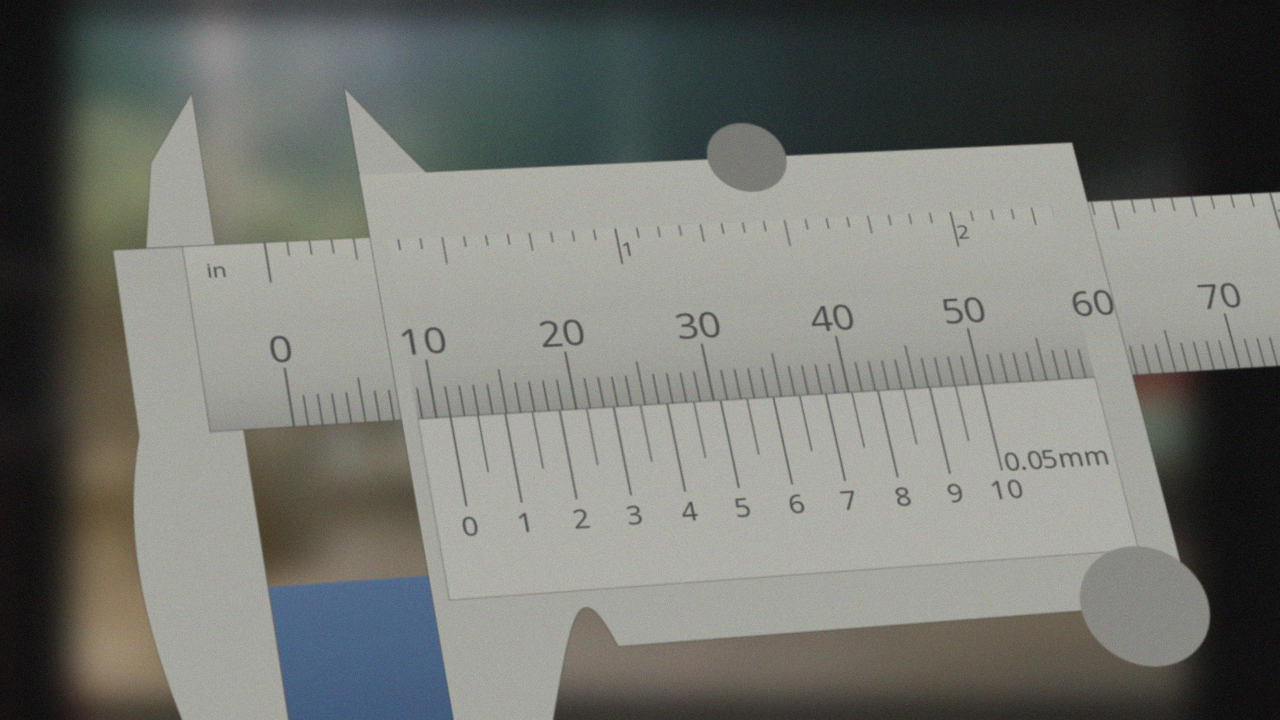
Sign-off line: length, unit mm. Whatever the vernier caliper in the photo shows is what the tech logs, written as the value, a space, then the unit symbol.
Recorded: 11.0 mm
